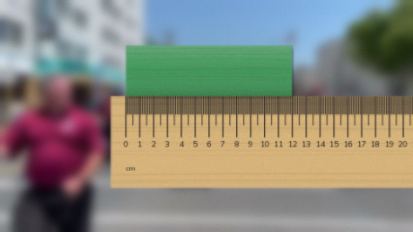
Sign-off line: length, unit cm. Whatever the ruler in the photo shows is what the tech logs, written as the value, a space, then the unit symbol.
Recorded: 12 cm
